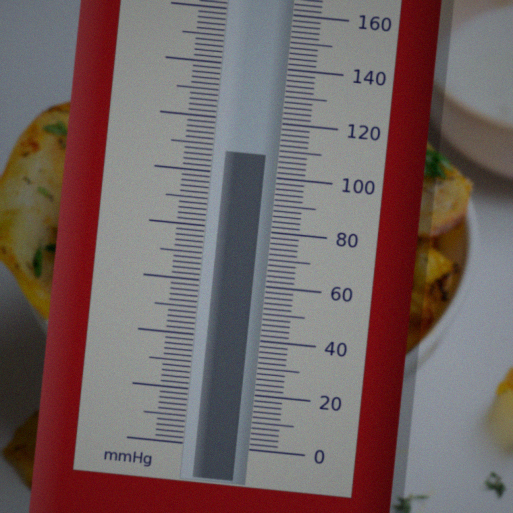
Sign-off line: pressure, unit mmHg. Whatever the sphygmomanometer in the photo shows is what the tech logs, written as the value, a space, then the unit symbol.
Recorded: 108 mmHg
